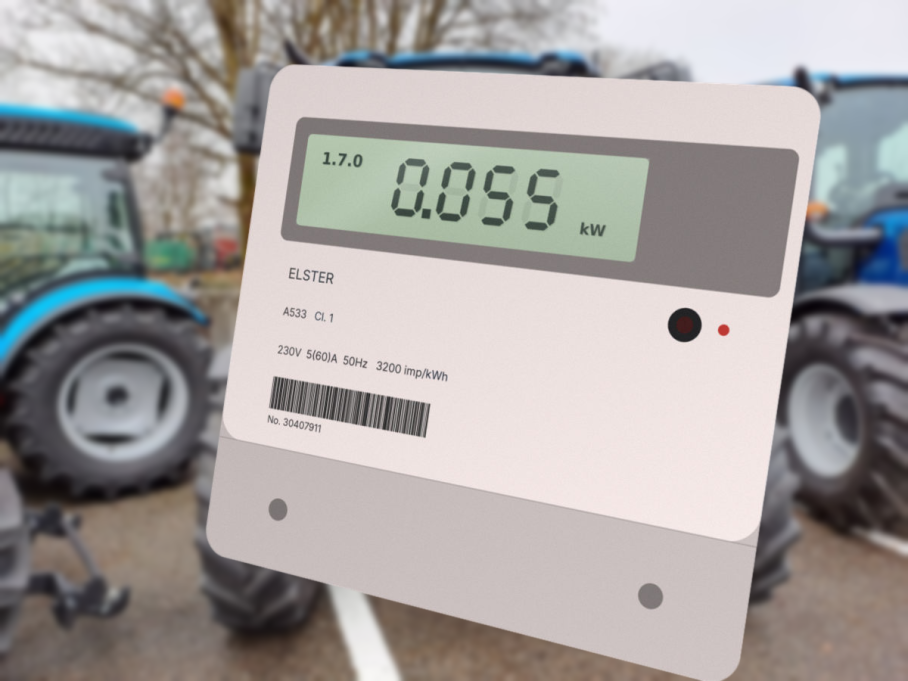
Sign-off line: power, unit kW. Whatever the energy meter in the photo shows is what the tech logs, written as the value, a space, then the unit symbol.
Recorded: 0.055 kW
